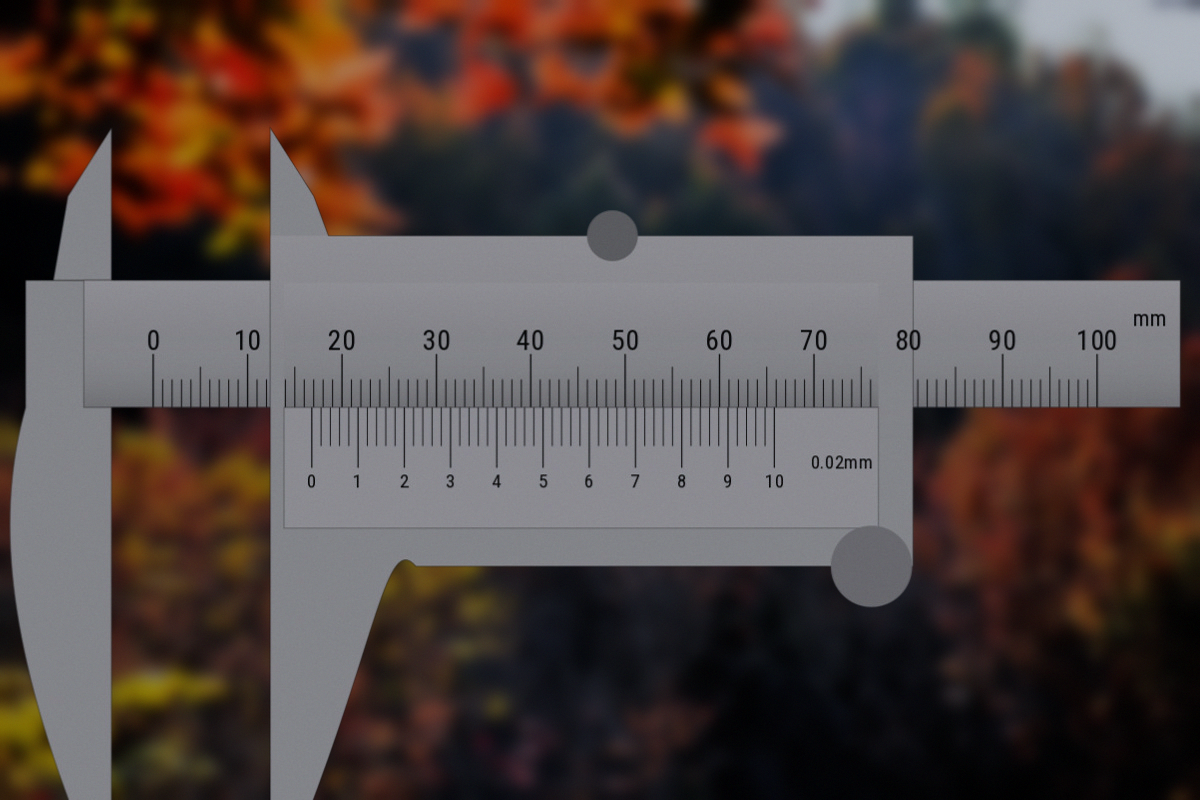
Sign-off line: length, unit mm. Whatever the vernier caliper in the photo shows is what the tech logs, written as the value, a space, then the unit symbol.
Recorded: 16.8 mm
